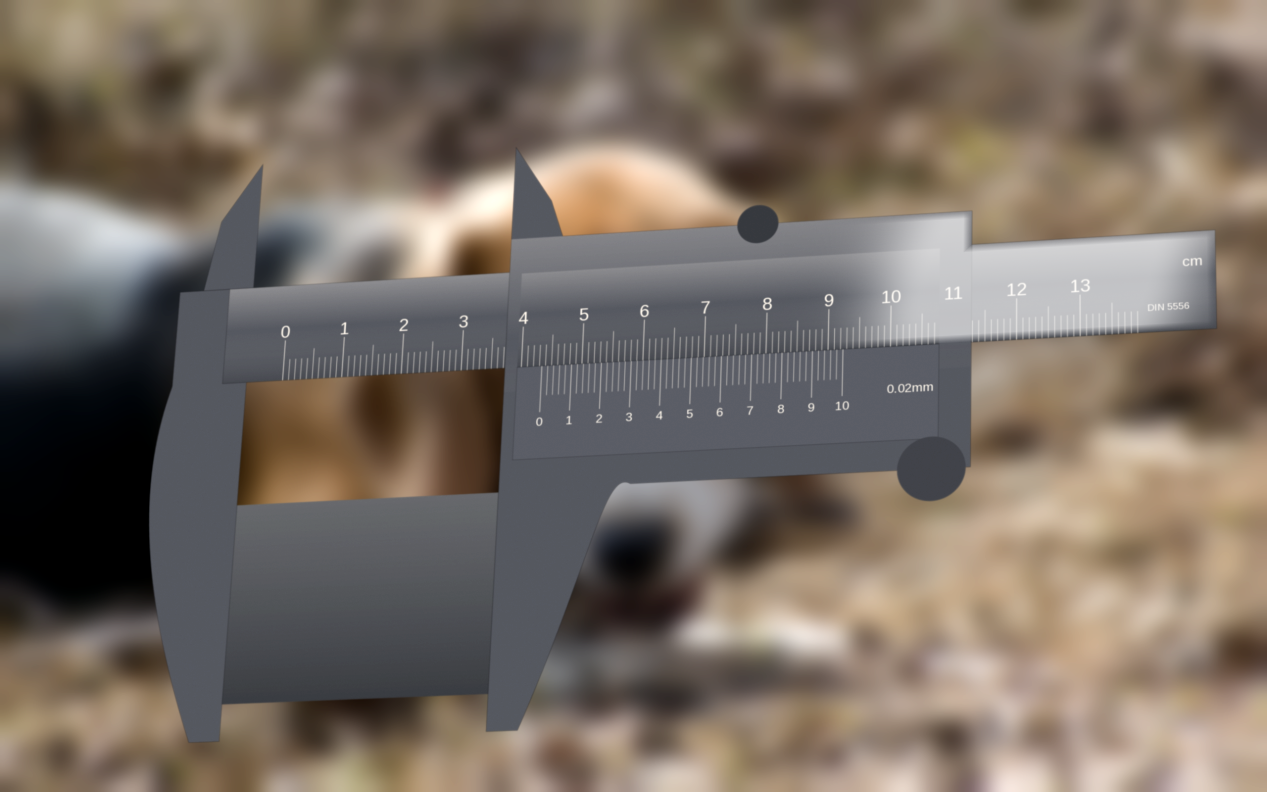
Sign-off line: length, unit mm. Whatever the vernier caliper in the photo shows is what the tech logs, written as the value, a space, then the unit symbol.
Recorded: 43.4 mm
